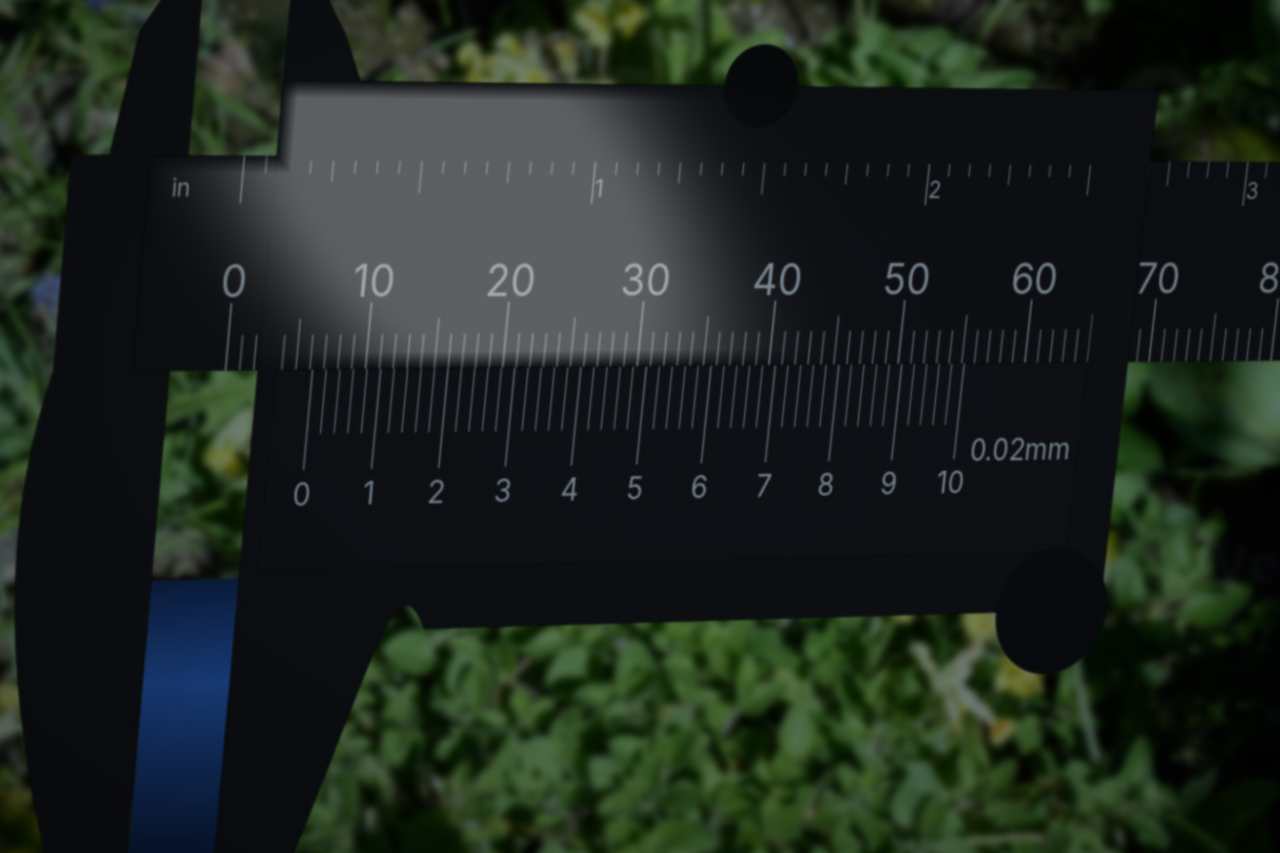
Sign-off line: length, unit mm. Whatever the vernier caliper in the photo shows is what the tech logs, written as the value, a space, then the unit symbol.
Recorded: 6.2 mm
